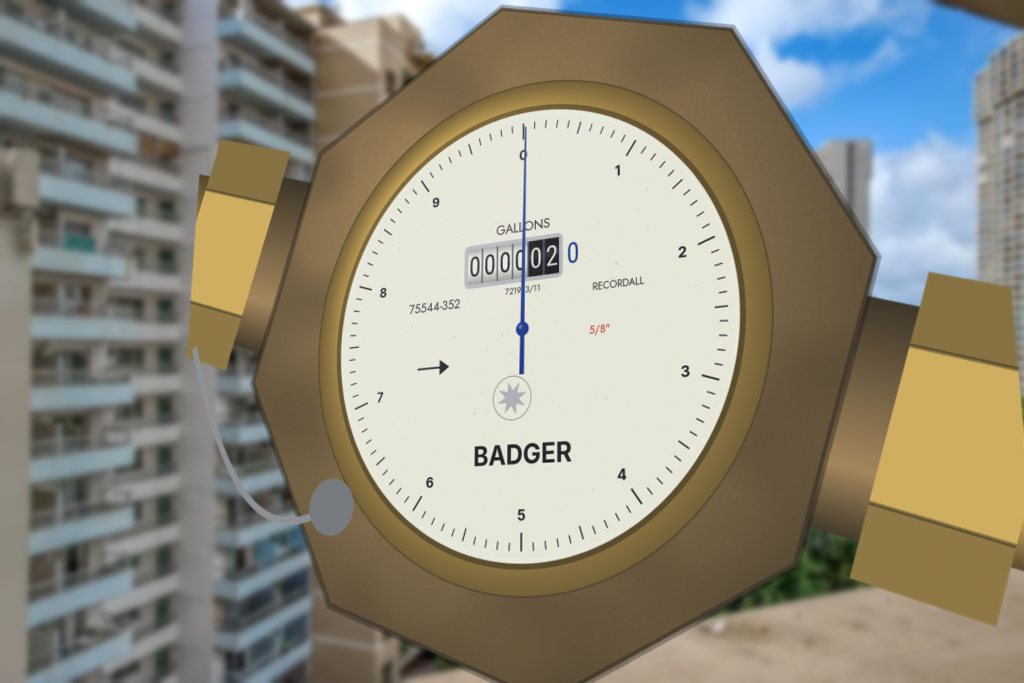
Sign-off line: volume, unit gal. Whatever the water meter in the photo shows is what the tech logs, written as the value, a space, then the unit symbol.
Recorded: 20.0 gal
